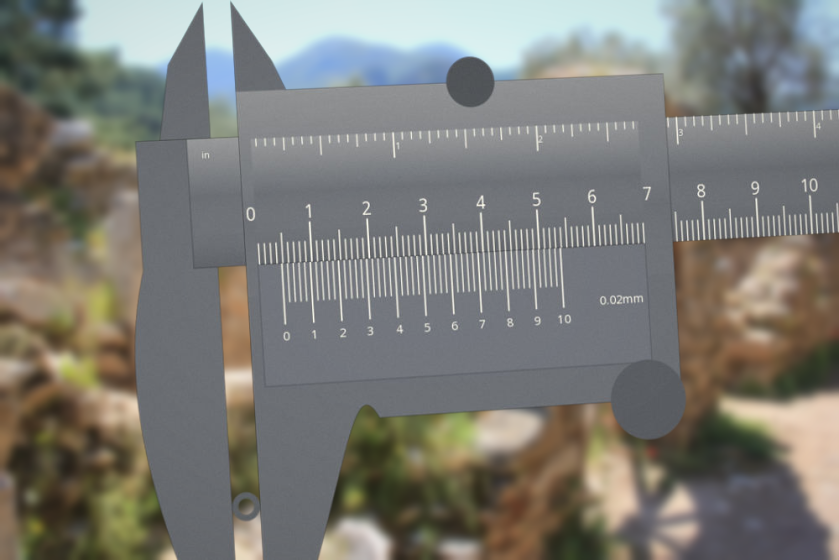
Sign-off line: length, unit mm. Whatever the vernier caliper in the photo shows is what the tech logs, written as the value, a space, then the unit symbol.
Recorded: 4.8 mm
